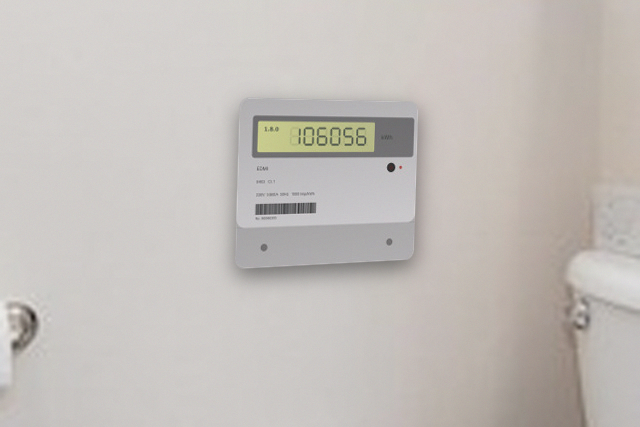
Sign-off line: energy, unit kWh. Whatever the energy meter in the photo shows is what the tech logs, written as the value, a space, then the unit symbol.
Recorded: 106056 kWh
